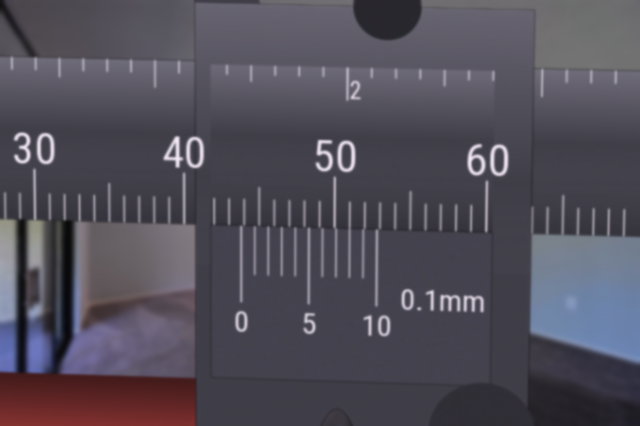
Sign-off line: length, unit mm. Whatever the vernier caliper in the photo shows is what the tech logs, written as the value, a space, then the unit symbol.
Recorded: 43.8 mm
